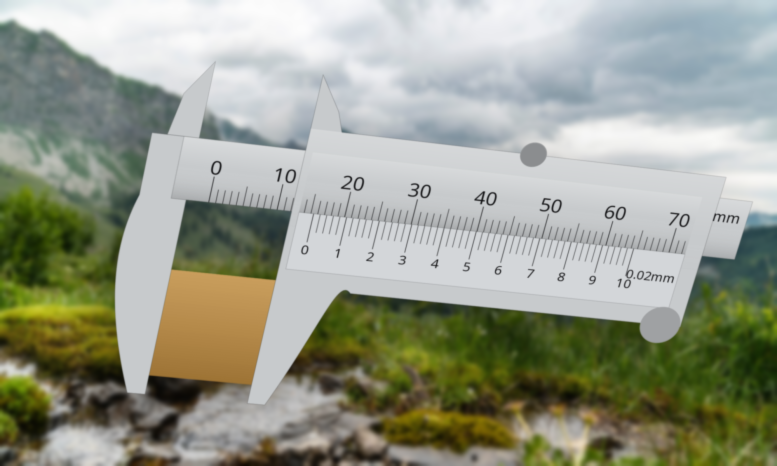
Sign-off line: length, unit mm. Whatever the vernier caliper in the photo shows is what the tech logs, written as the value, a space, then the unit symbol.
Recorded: 15.4 mm
